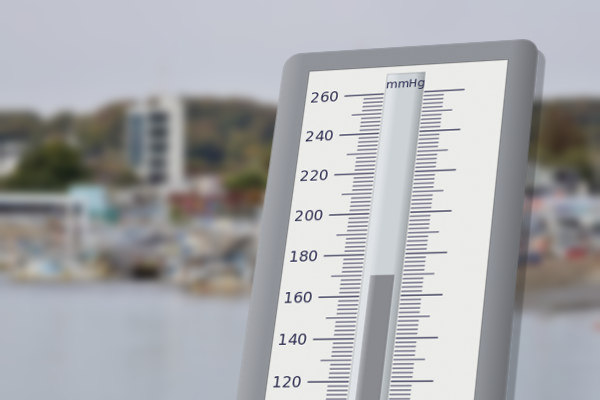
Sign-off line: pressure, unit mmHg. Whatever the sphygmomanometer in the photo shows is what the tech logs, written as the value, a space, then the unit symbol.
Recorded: 170 mmHg
